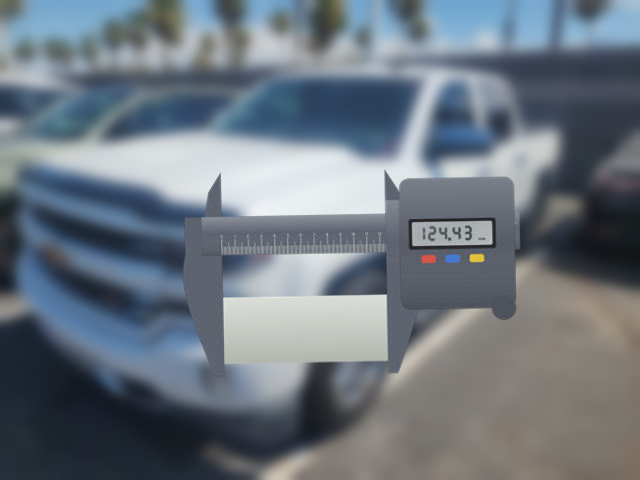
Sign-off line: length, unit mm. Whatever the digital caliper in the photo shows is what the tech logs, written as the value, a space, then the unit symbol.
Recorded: 124.43 mm
